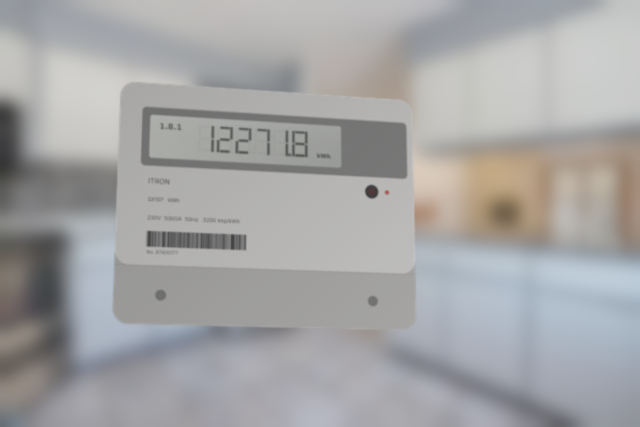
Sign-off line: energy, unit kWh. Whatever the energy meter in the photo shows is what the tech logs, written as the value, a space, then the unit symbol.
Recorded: 12271.8 kWh
